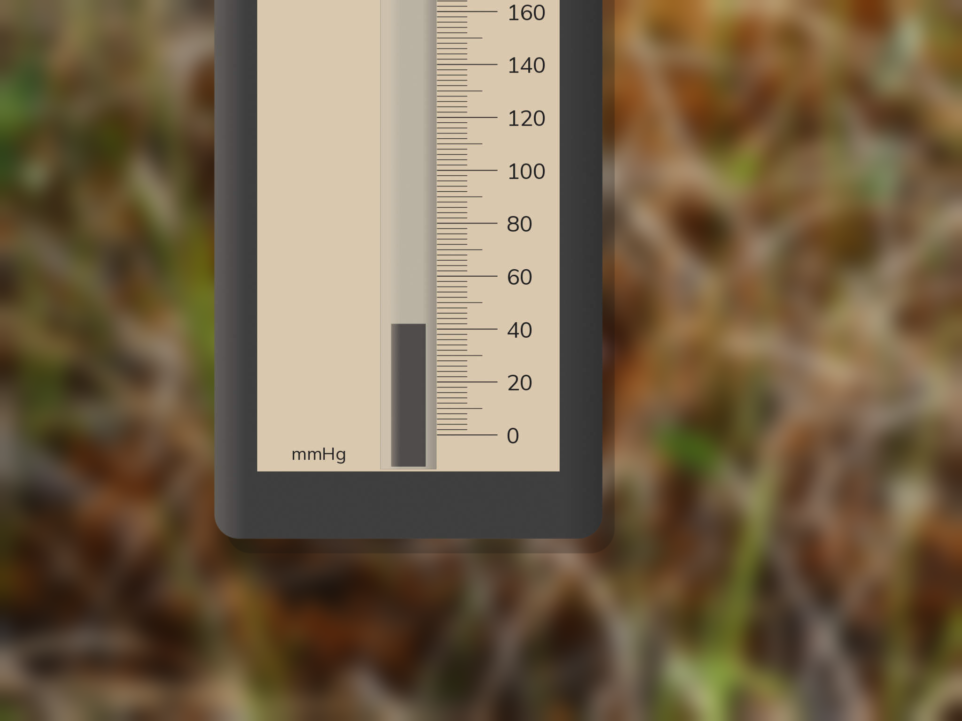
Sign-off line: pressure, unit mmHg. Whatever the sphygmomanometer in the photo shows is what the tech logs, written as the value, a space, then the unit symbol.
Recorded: 42 mmHg
